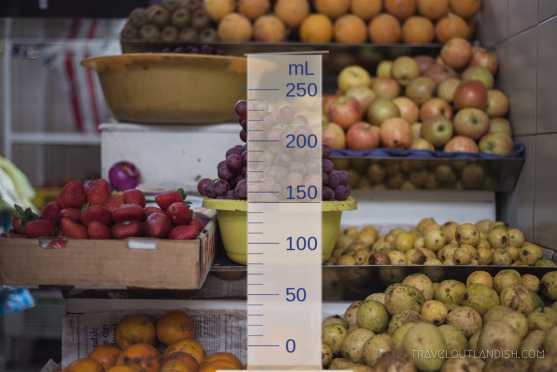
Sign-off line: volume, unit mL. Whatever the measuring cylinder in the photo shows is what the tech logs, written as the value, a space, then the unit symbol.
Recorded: 140 mL
